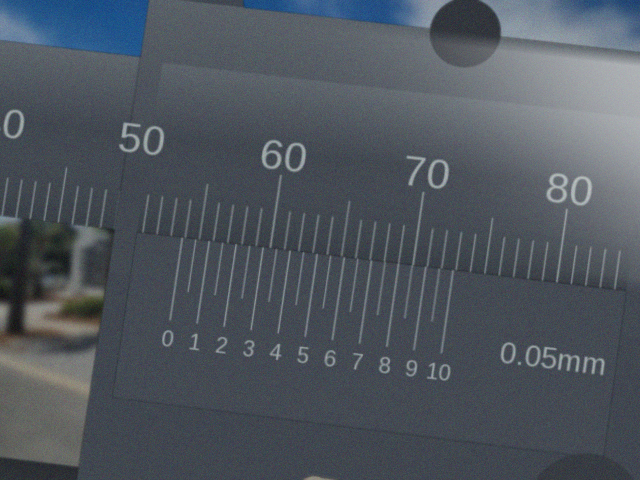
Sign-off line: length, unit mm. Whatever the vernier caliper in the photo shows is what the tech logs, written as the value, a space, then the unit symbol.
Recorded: 53.8 mm
